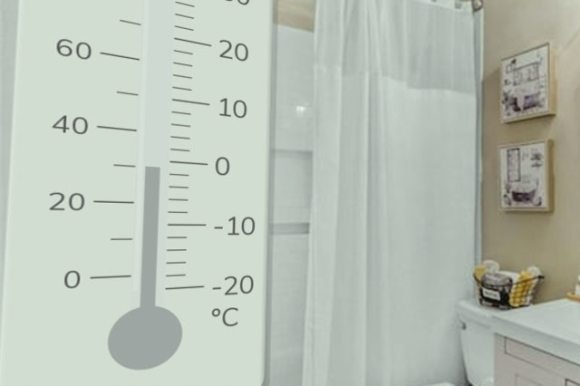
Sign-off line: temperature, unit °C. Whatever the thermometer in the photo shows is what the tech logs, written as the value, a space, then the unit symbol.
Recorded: -1 °C
